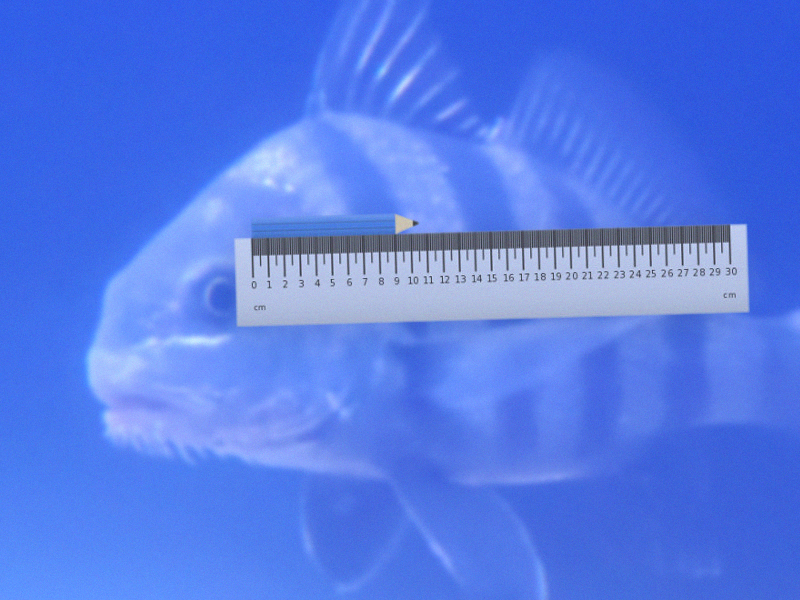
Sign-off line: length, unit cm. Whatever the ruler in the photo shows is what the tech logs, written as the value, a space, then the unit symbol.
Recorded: 10.5 cm
